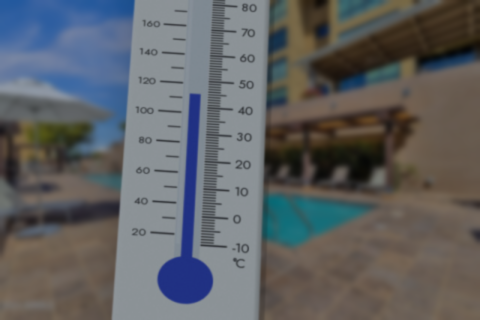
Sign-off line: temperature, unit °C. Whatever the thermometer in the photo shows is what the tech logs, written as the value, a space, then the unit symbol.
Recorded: 45 °C
